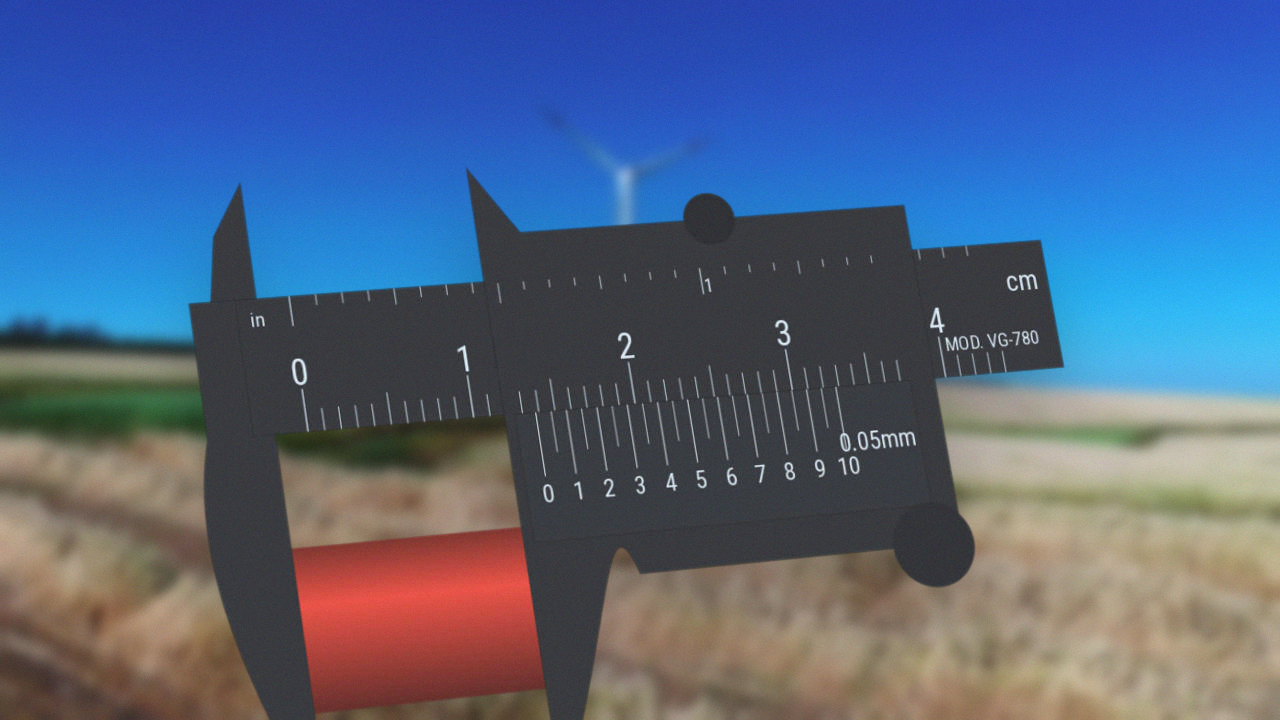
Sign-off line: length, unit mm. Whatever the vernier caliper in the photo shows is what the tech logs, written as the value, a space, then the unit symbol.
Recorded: 13.8 mm
